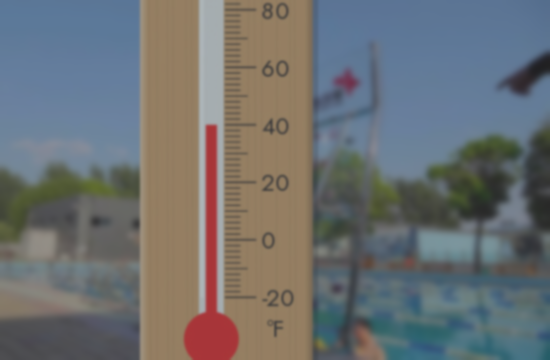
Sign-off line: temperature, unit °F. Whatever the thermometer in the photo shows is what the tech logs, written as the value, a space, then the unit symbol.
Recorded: 40 °F
